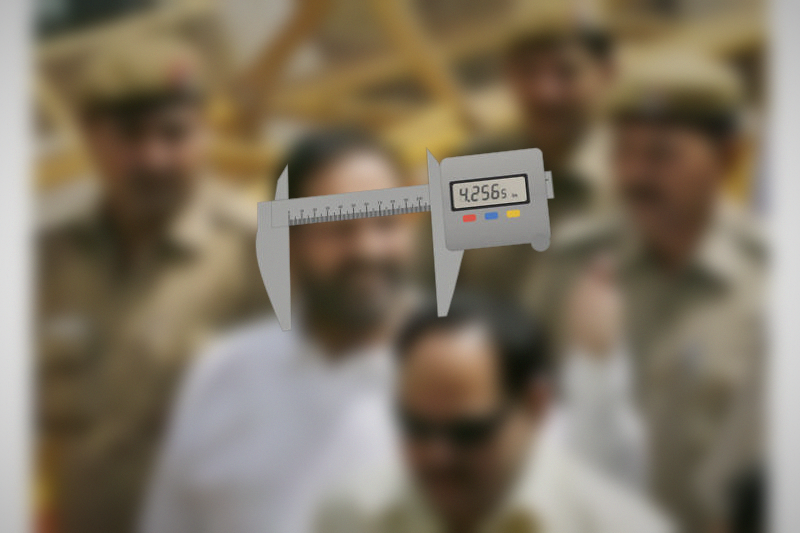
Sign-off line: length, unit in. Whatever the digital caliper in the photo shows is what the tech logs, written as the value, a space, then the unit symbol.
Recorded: 4.2565 in
